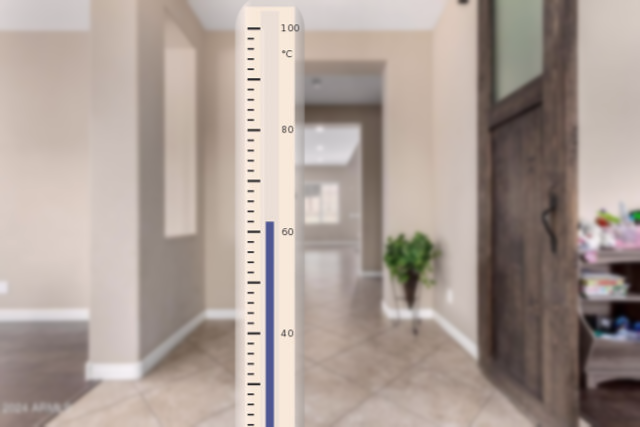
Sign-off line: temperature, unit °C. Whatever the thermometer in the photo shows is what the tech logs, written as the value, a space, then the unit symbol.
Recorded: 62 °C
